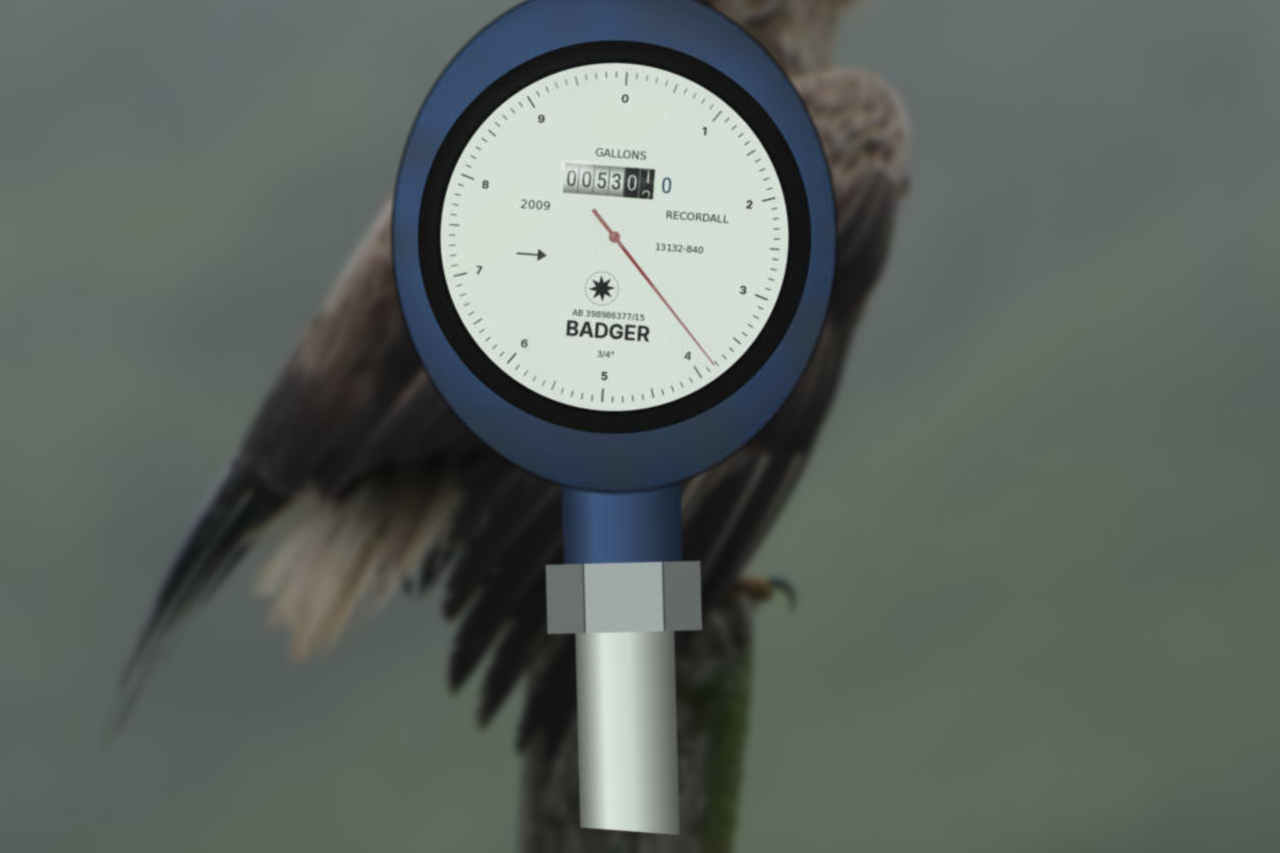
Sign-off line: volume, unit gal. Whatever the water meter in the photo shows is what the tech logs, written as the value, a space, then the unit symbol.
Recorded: 53013.8 gal
